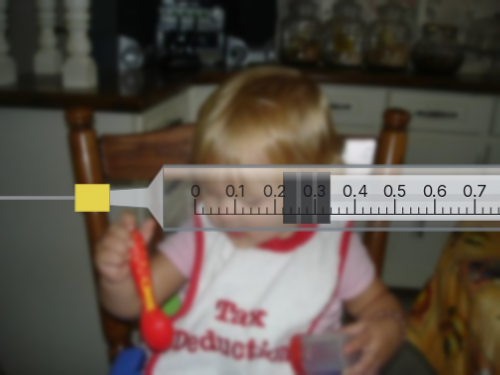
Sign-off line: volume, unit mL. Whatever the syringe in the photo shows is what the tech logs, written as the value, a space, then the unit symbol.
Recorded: 0.22 mL
